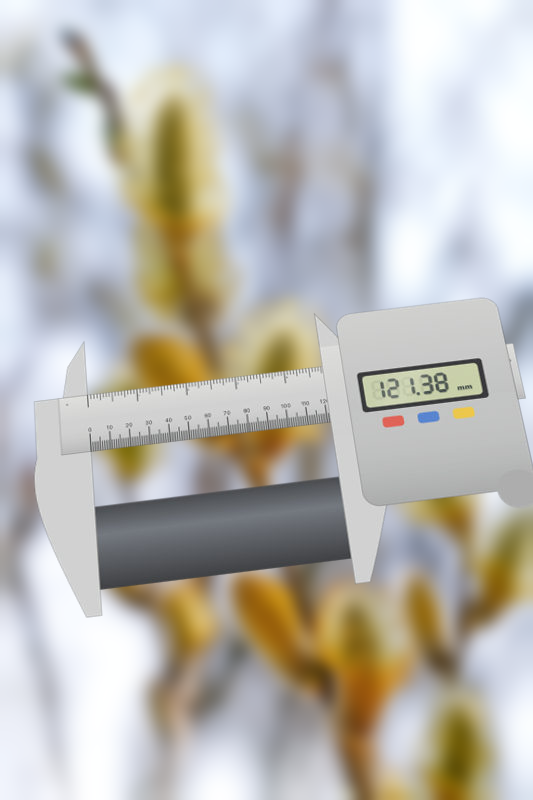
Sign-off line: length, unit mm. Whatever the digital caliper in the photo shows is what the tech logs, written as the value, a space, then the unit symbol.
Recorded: 121.38 mm
